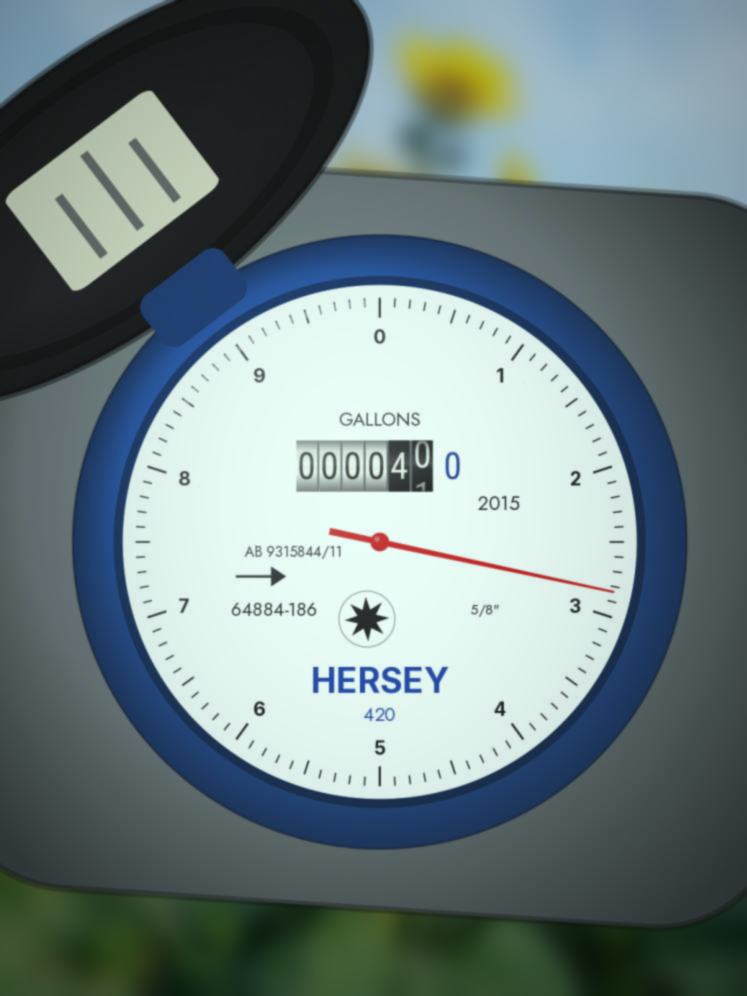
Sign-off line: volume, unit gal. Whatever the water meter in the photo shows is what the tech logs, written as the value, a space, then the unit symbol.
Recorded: 402.8 gal
